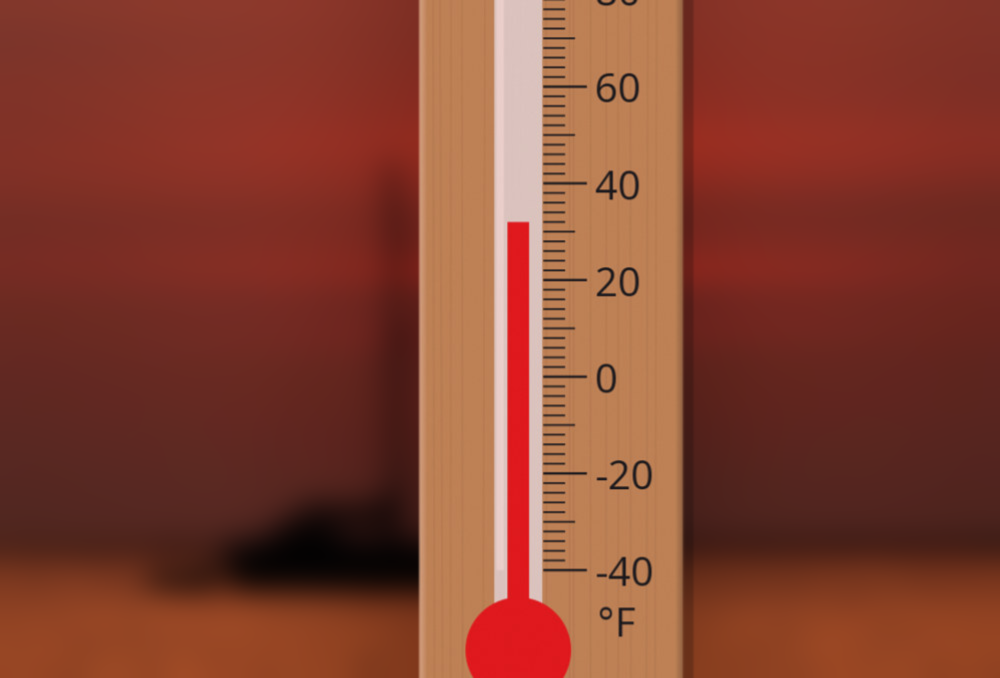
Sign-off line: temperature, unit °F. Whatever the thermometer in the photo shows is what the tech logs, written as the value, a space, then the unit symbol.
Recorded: 32 °F
